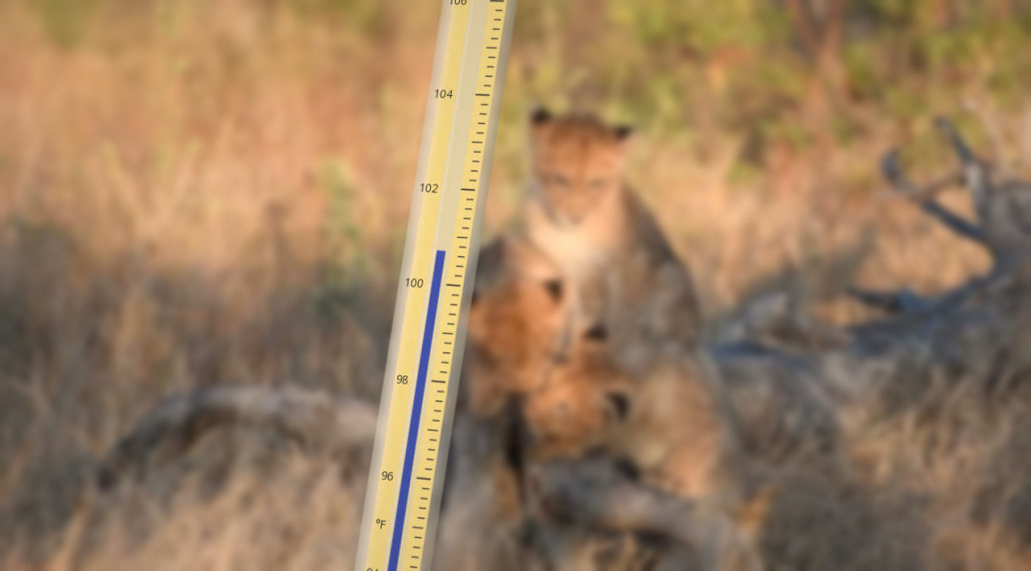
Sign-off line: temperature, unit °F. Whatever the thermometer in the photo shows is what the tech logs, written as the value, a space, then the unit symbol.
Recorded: 100.7 °F
